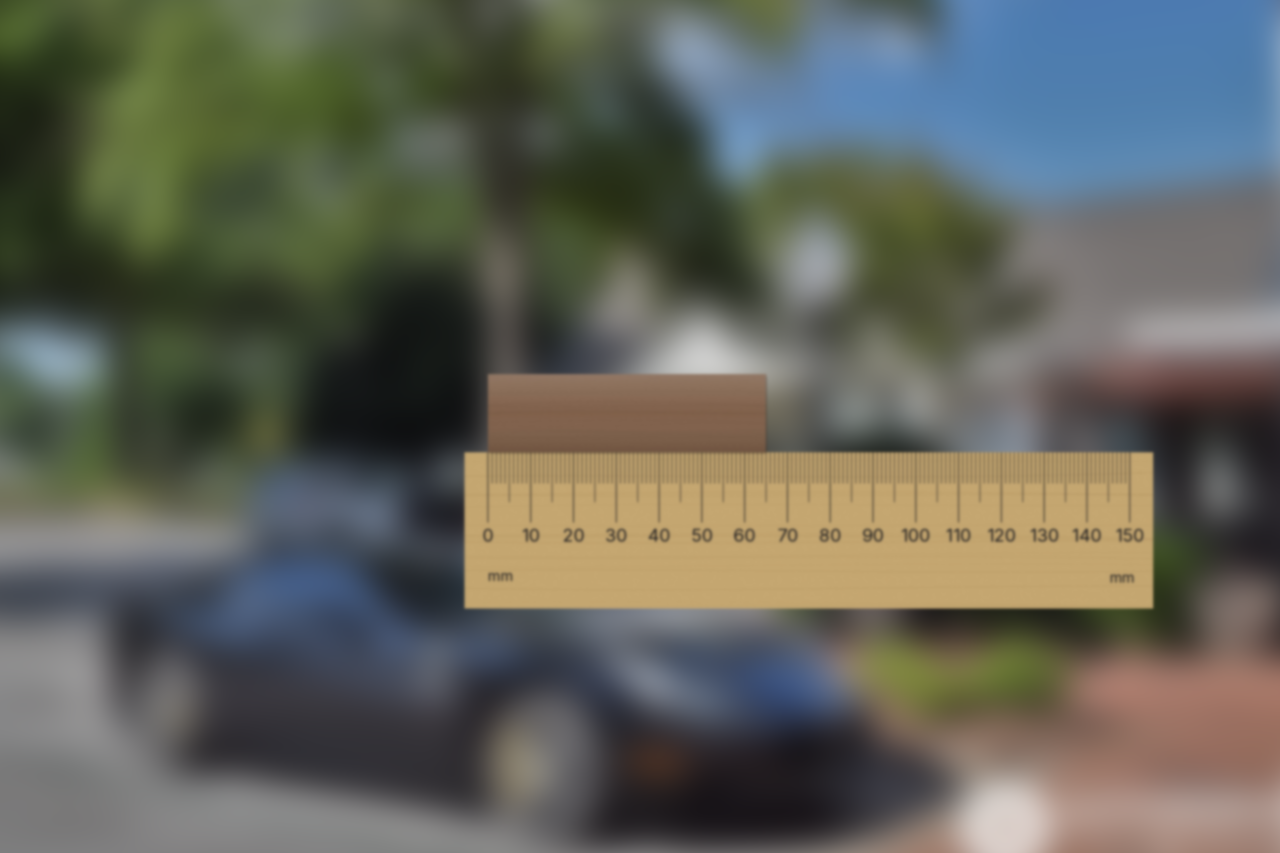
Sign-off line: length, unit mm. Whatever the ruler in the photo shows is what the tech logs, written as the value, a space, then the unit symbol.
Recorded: 65 mm
